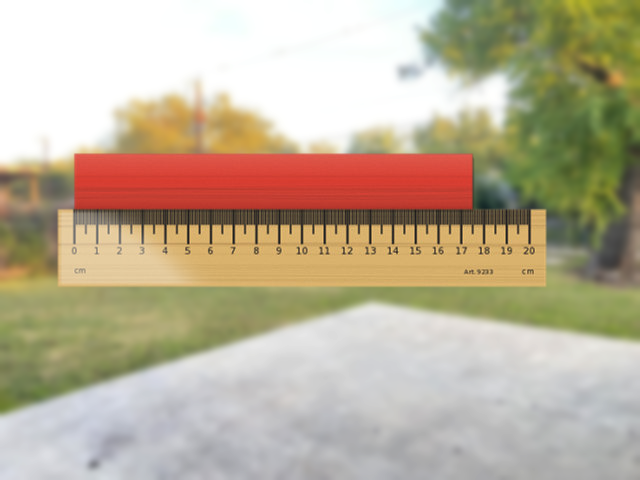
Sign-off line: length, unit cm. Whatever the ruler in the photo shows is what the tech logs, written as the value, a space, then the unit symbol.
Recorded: 17.5 cm
